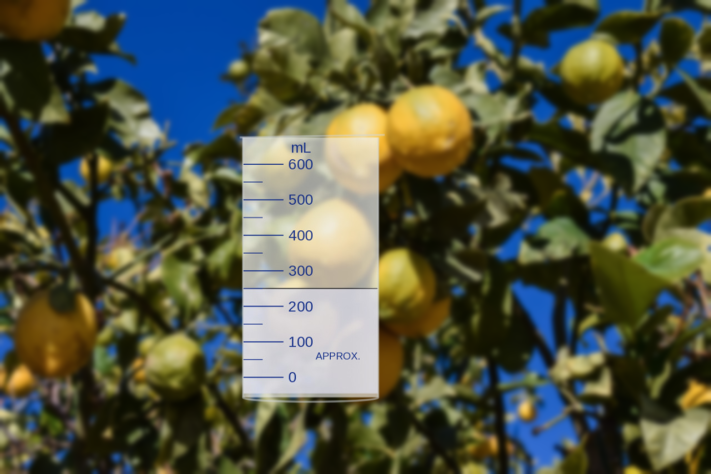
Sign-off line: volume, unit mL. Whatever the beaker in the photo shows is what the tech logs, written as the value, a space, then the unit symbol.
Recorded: 250 mL
